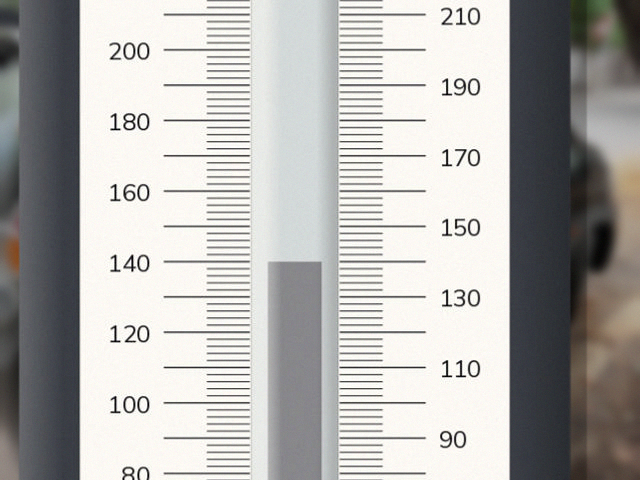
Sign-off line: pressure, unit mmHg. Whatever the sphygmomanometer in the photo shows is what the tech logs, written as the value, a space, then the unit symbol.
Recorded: 140 mmHg
